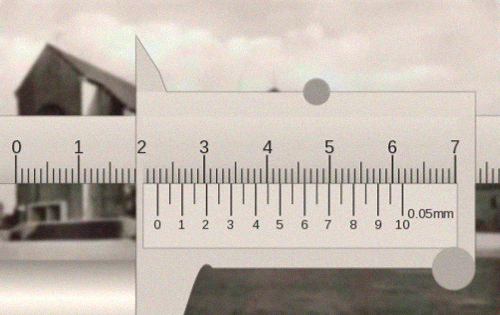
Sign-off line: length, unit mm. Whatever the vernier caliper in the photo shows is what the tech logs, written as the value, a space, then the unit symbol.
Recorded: 22.6 mm
